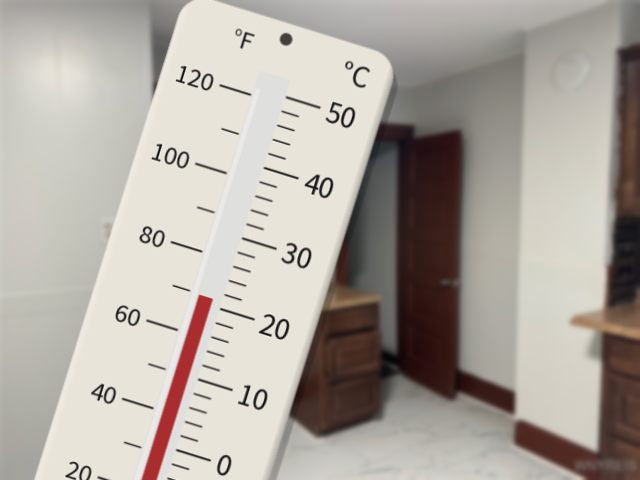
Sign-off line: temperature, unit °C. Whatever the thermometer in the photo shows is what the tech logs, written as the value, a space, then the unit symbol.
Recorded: 21 °C
